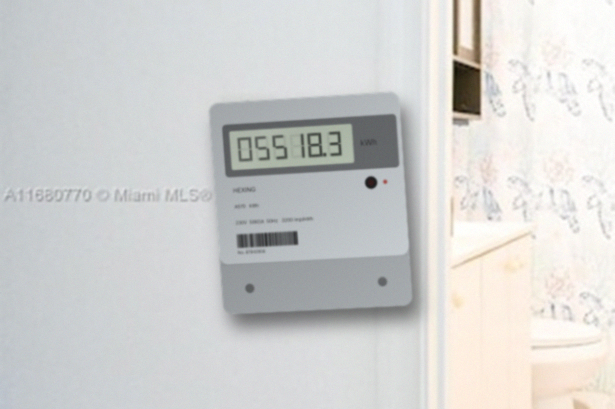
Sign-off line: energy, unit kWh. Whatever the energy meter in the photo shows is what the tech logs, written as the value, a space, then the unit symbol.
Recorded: 5518.3 kWh
